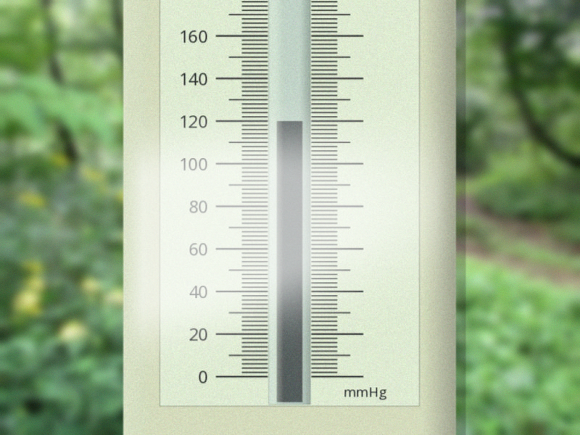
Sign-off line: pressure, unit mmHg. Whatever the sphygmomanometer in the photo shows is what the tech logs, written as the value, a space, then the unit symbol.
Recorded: 120 mmHg
